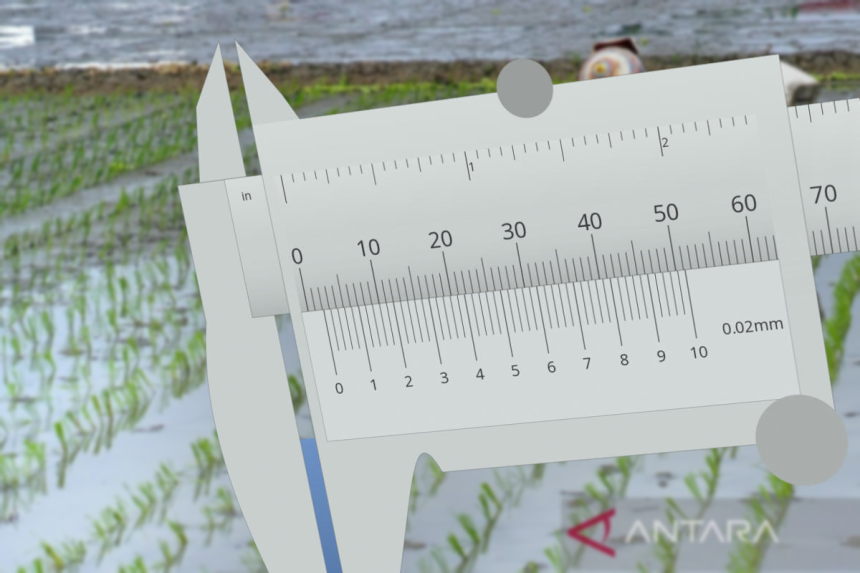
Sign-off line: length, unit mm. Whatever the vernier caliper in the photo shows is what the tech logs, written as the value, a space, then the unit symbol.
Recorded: 2.2 mm
